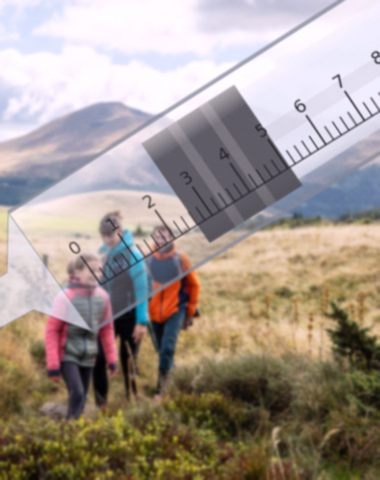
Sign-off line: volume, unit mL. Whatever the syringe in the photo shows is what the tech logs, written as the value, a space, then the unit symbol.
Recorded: 2.6 mL
